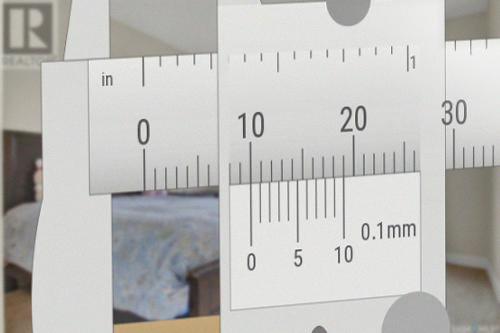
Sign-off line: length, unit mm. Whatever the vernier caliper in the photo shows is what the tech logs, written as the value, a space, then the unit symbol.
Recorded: 10.0 mm
